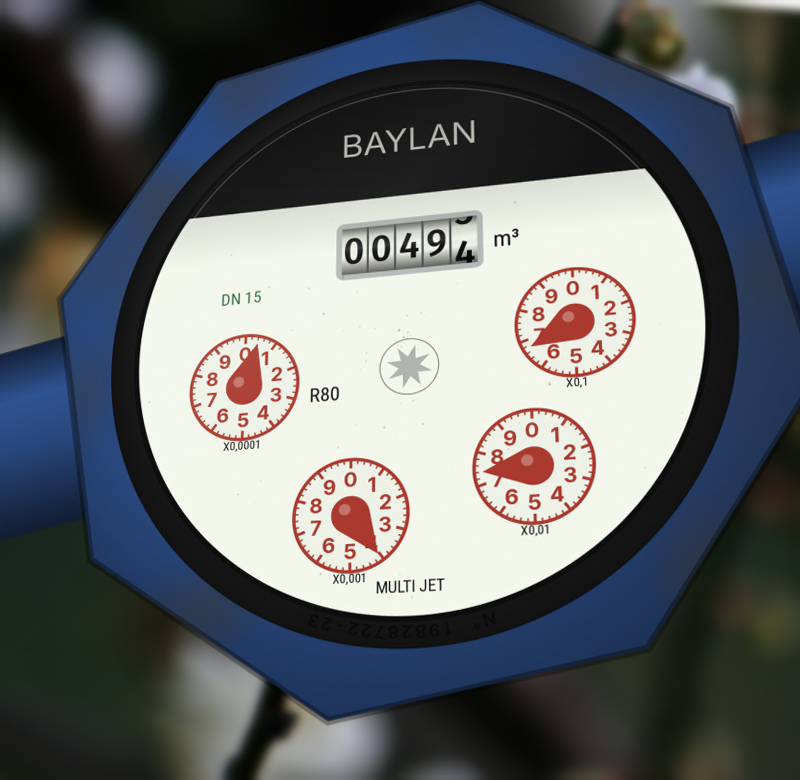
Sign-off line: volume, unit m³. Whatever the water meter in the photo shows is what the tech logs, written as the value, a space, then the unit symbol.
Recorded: 493.6740 m³
